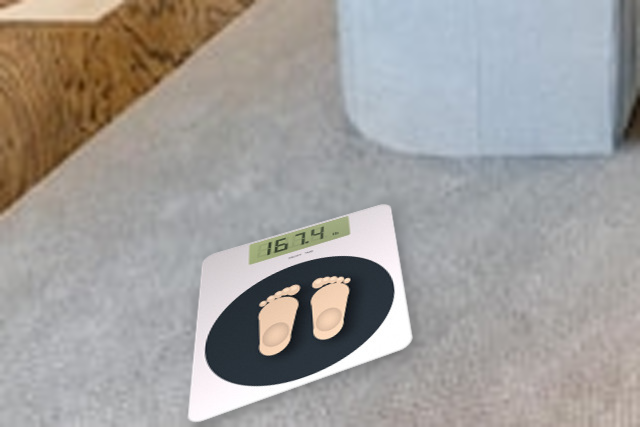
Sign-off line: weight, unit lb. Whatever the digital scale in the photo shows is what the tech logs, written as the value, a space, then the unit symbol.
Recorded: 167.4 lb
